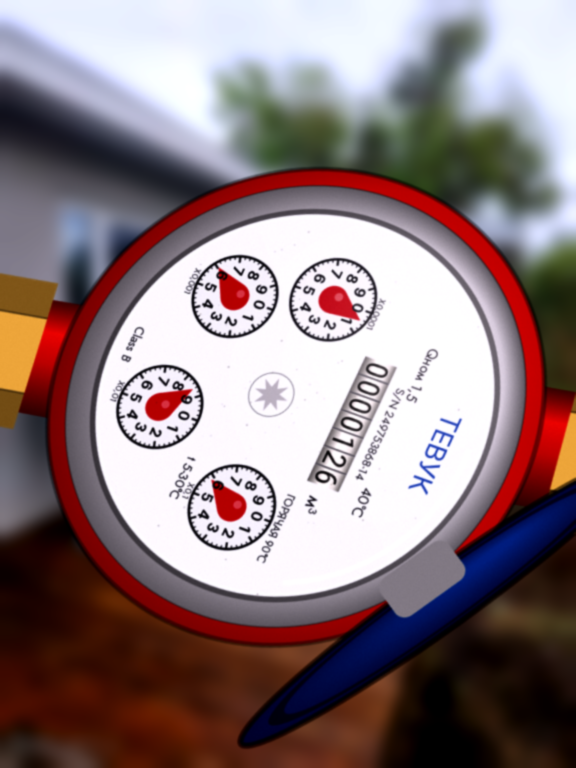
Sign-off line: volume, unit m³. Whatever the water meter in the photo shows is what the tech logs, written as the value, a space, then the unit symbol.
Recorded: 126.5860 m³
